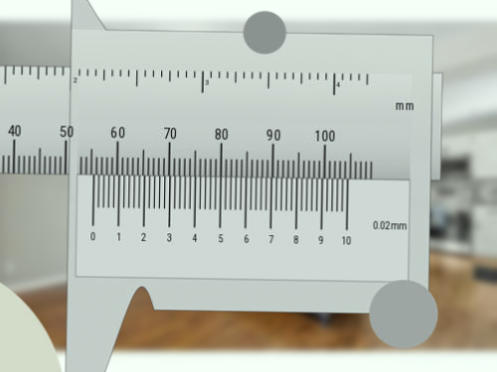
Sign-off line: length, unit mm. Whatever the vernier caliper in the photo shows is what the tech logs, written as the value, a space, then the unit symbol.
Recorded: 55.5 mm
